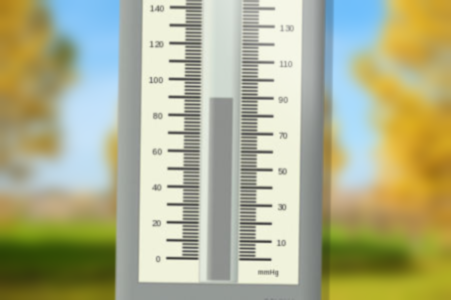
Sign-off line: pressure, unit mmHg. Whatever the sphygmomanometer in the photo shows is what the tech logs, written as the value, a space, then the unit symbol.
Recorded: 90 mmHg
